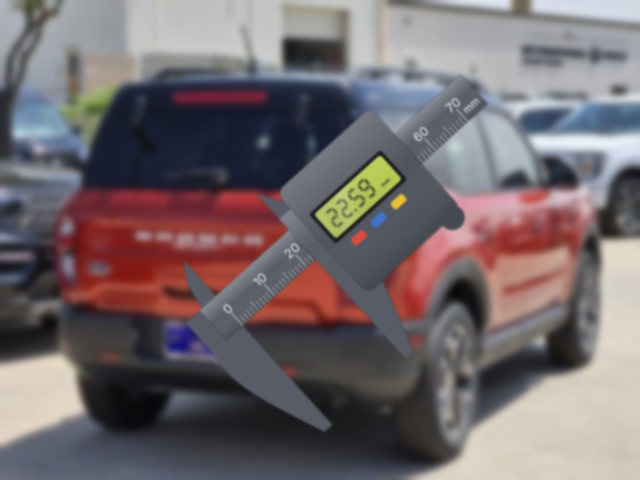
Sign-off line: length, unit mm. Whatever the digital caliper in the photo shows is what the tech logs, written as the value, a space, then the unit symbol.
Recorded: 22.59 mm
